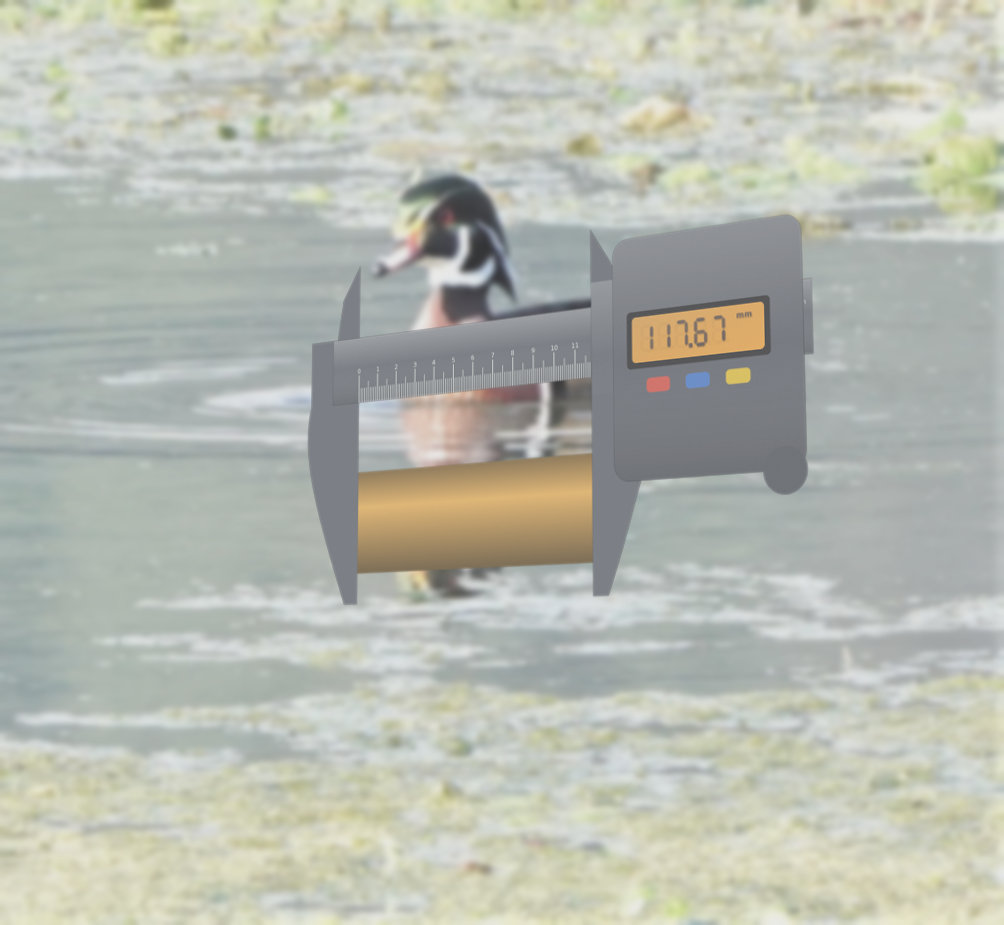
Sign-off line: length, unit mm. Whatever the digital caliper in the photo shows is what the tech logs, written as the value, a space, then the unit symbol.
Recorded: 117.67 mm
